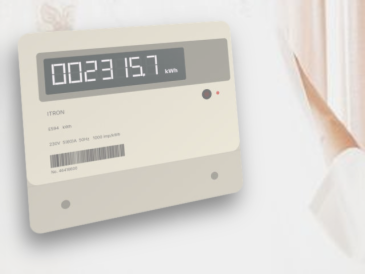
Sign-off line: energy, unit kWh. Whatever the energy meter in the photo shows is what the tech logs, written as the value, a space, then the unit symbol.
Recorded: 2315.7 kWh
